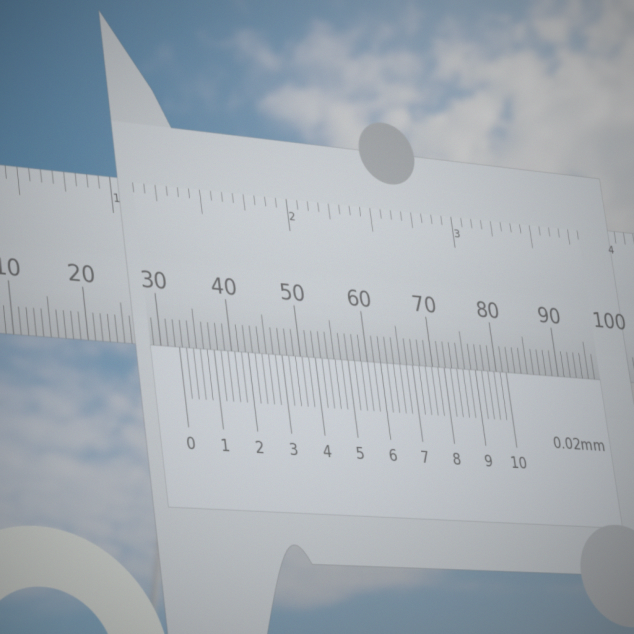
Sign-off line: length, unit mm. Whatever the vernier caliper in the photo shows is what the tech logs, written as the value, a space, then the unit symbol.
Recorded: 32.6 mm
